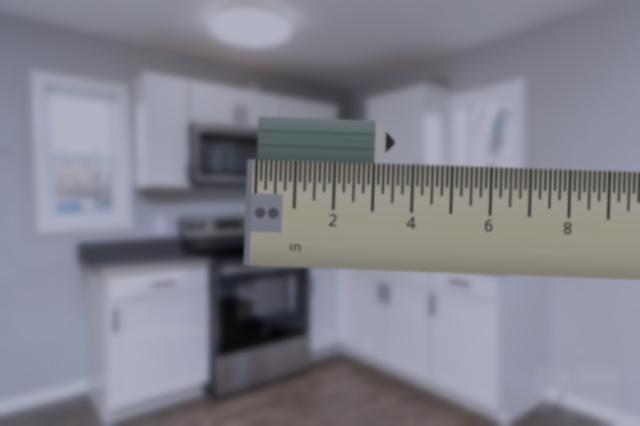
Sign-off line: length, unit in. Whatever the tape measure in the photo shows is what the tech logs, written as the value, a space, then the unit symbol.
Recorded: 3.5 in
